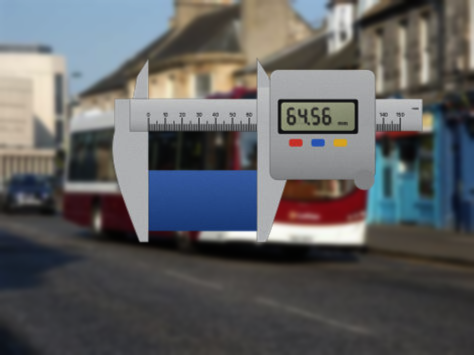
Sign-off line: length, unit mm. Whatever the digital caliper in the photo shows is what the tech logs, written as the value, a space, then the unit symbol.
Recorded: 64.56 mm
